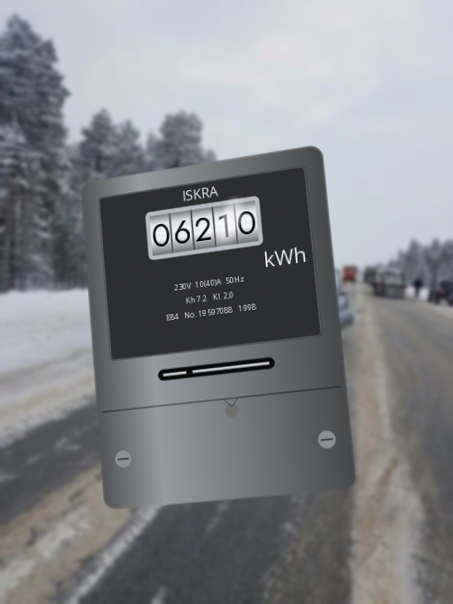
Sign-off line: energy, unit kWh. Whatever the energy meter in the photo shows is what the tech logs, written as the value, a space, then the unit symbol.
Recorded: 6210 kWh
